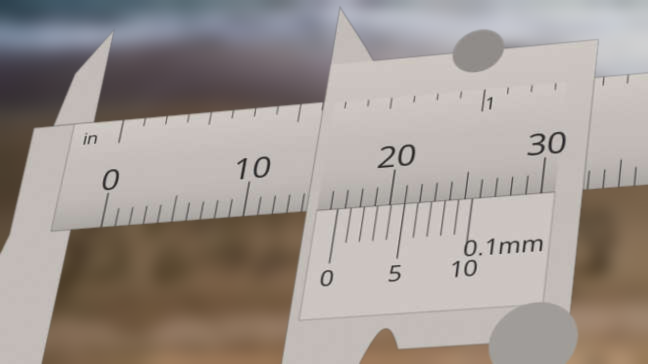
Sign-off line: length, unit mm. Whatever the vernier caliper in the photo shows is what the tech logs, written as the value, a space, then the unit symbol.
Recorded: 16.5 mm
